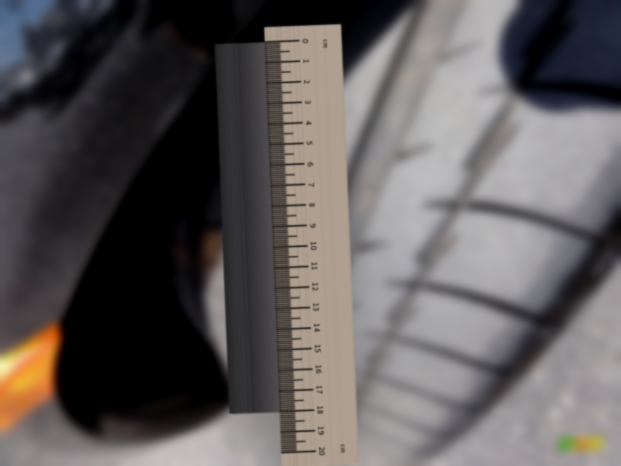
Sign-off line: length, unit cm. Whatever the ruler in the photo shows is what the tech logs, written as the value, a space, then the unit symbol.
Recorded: 18 cm
